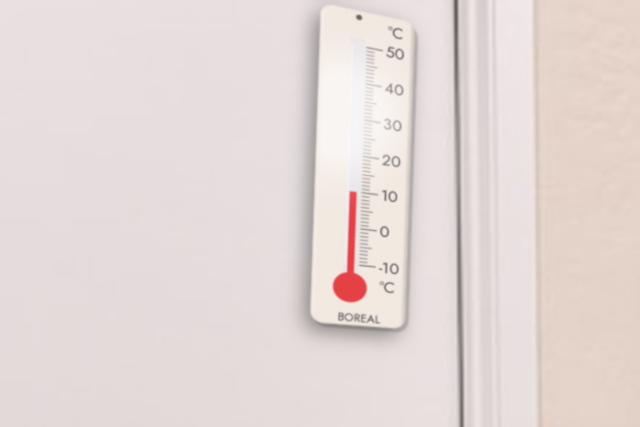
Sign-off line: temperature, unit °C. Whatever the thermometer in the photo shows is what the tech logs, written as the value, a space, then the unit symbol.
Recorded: 10 °C
